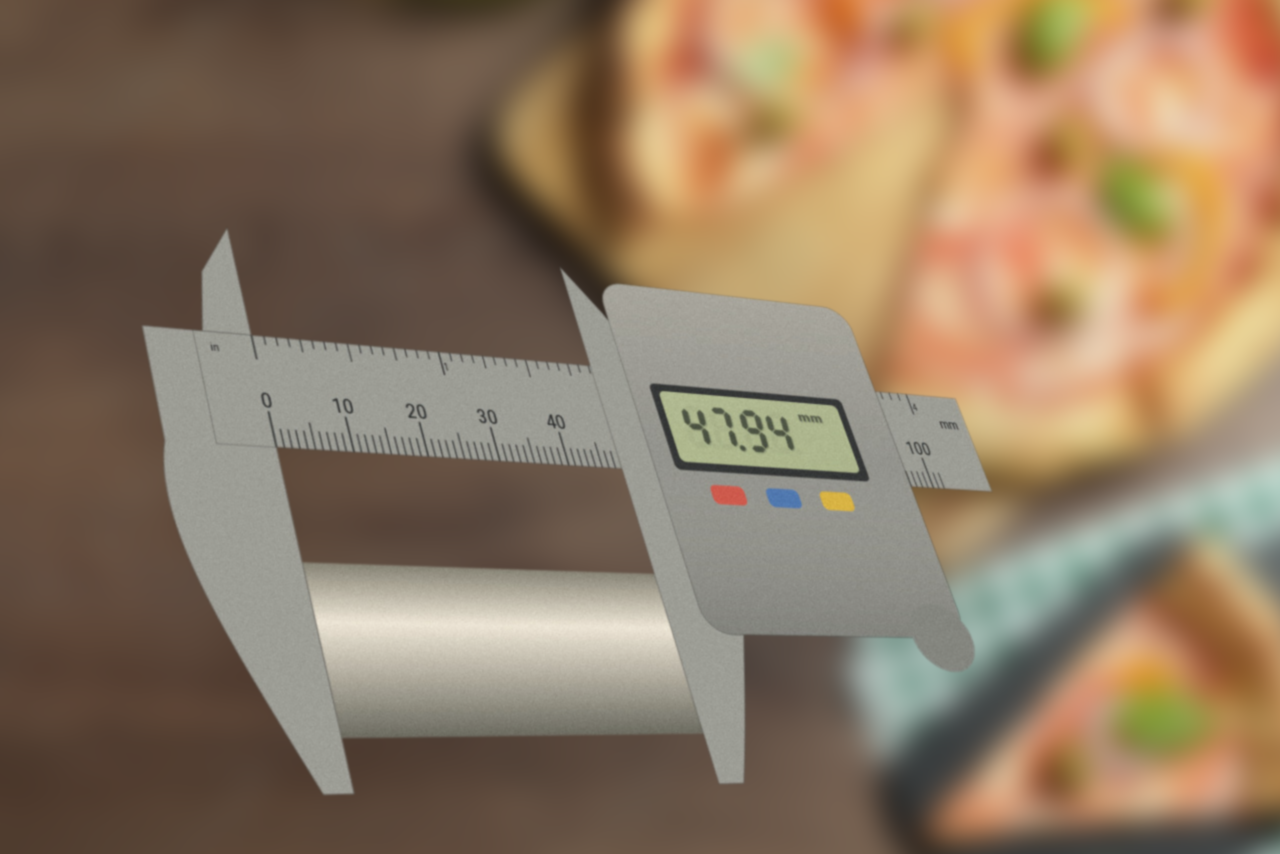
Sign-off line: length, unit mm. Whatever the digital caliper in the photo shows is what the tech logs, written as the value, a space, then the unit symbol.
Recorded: 47.94 mm
